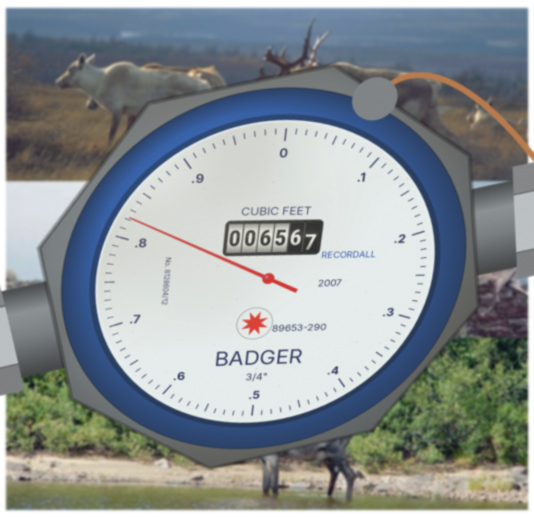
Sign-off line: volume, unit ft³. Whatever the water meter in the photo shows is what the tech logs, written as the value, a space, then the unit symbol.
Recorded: 6566.82 ft³
